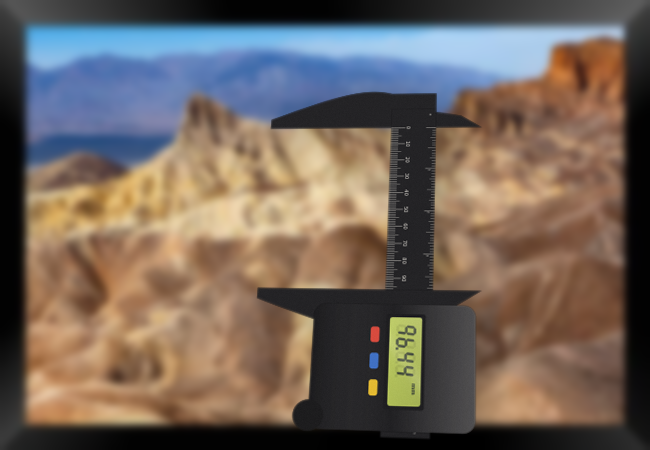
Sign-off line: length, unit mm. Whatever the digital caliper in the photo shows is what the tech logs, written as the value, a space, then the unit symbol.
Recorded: 96.44 mm
